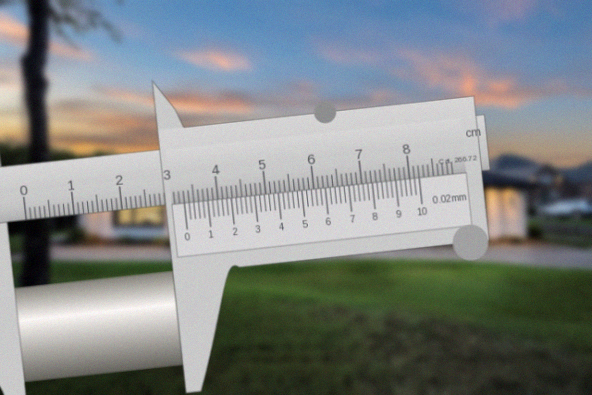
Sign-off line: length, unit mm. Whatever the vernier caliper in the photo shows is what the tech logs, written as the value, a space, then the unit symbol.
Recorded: 33.0 mm
